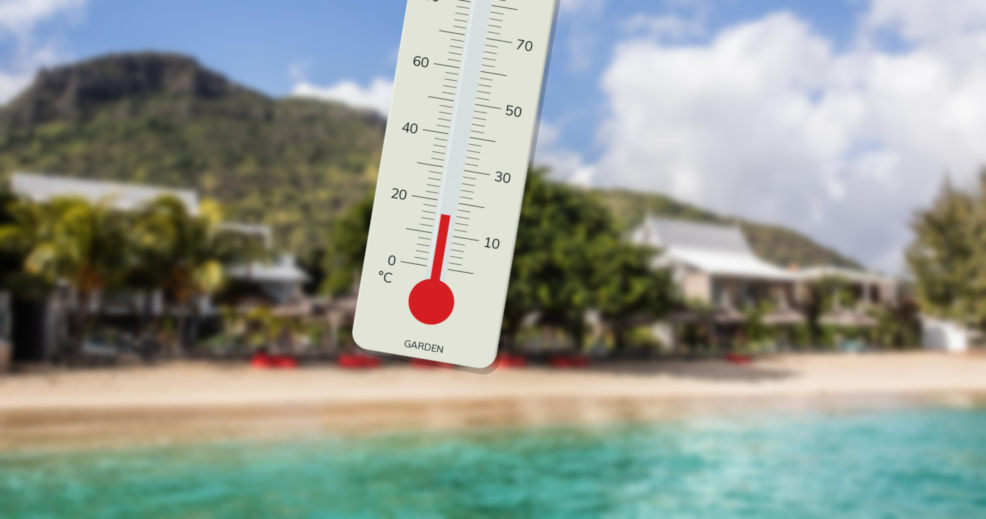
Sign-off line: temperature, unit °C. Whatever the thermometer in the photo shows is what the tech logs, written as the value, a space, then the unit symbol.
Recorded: 16 °C
